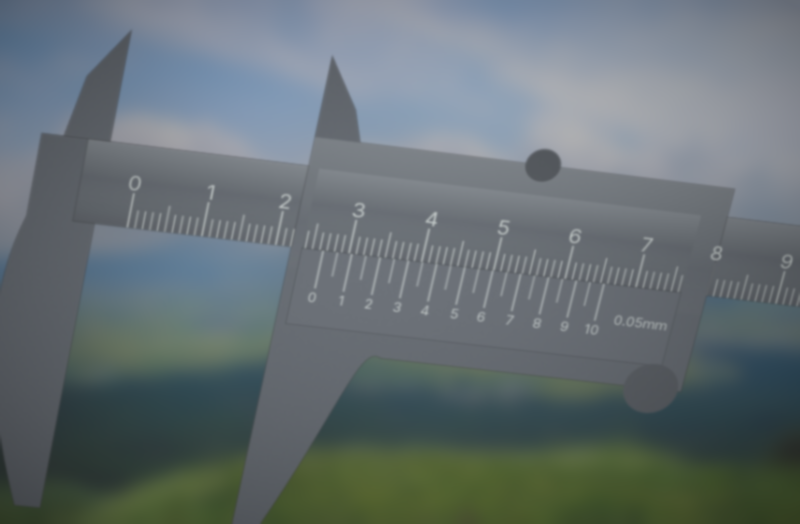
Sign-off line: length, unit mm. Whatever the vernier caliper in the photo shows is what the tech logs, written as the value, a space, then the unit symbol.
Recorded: 26.5 mm
